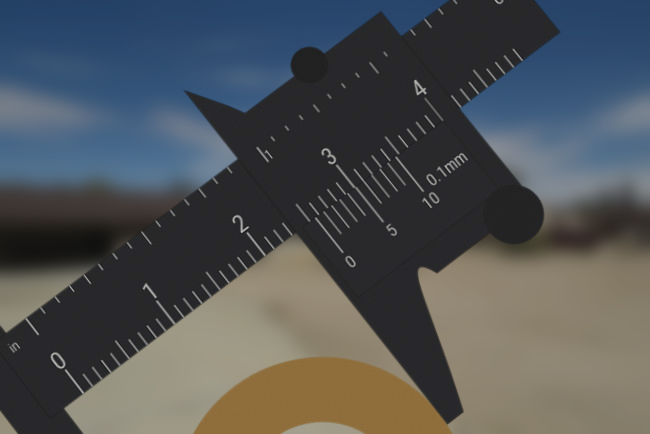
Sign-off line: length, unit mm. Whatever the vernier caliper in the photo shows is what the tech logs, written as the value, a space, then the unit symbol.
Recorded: 25.6 mm
